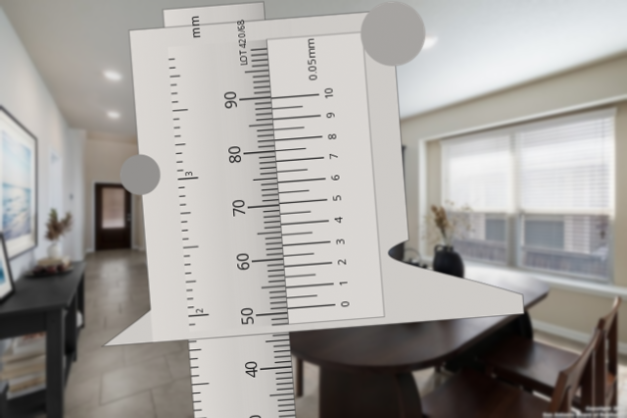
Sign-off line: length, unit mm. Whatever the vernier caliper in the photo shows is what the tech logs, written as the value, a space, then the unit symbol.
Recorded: 50.8 mm
